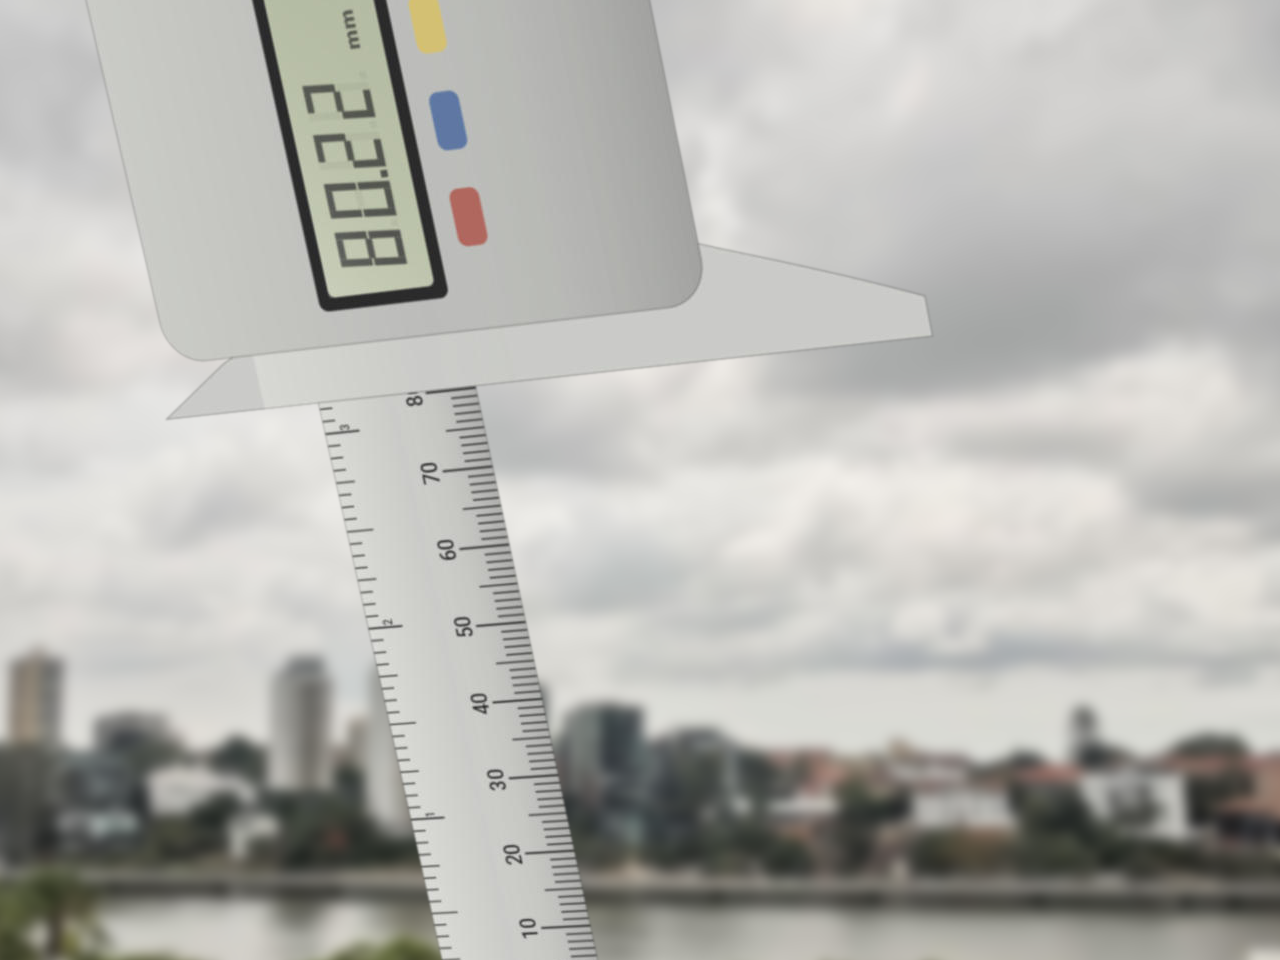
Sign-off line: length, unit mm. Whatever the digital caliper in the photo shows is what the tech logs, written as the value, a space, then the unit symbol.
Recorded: 80.22 mm
